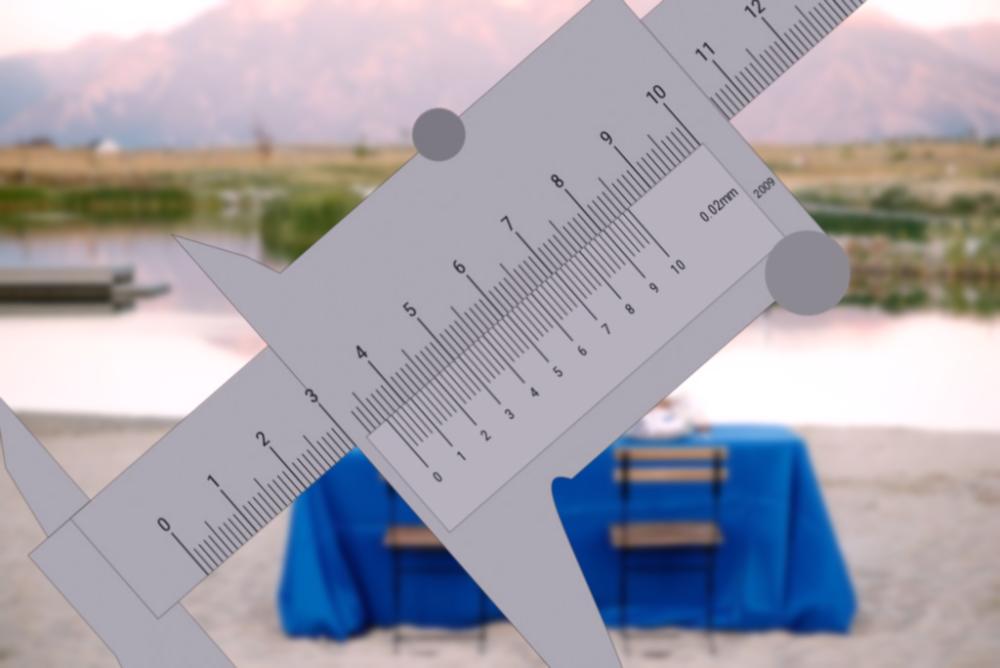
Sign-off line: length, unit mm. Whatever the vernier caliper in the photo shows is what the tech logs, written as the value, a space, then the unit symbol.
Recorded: 36.2 mm
